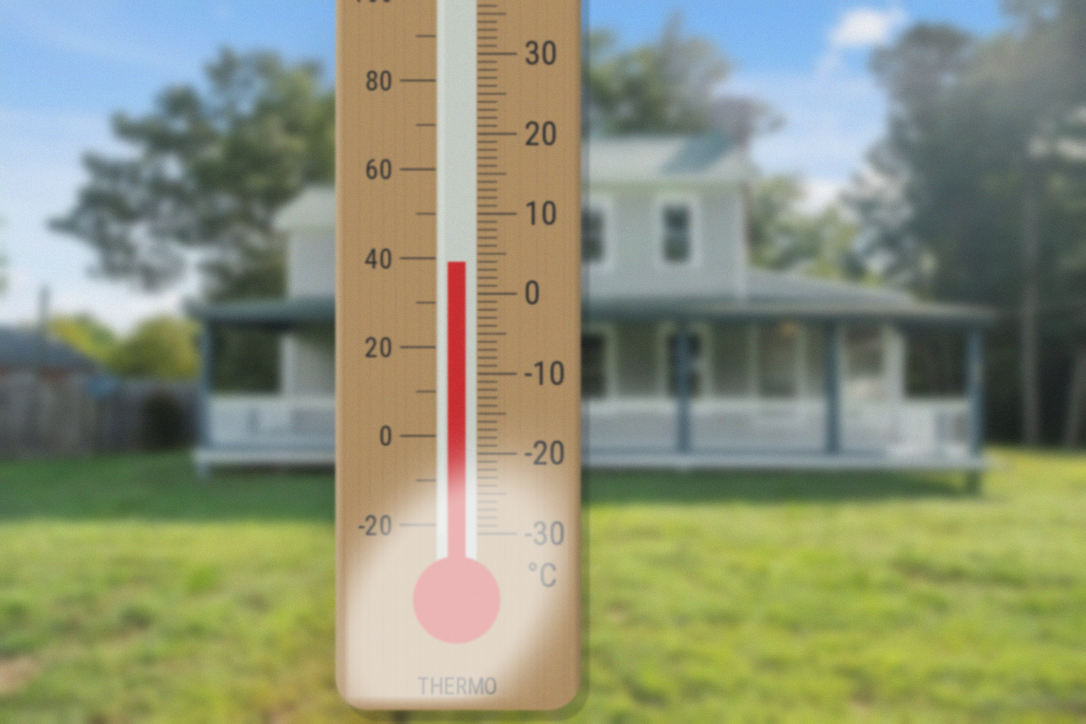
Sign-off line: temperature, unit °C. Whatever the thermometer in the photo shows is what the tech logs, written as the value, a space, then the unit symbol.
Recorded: 4 °C
